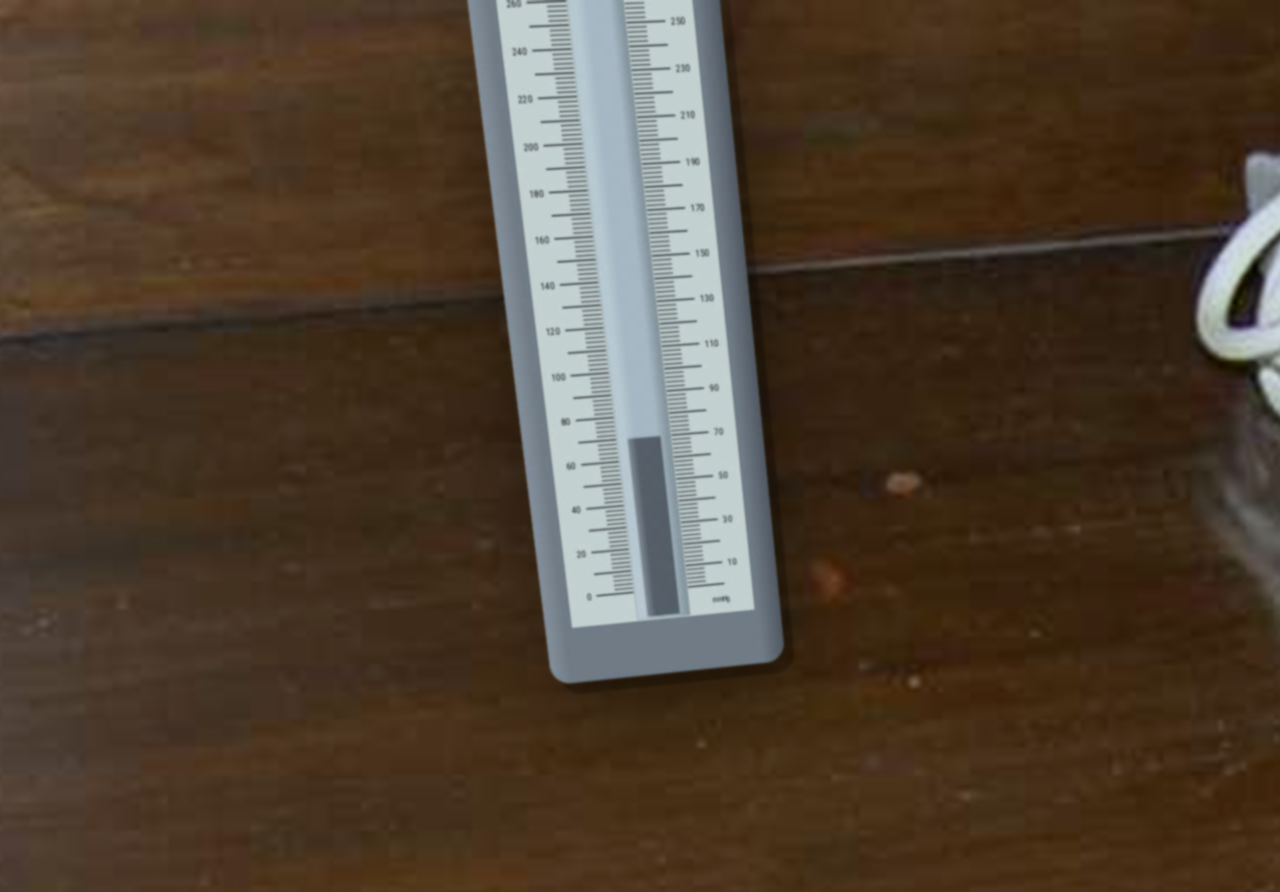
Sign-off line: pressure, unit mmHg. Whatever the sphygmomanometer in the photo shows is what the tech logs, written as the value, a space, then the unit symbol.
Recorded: 70 mmHg
